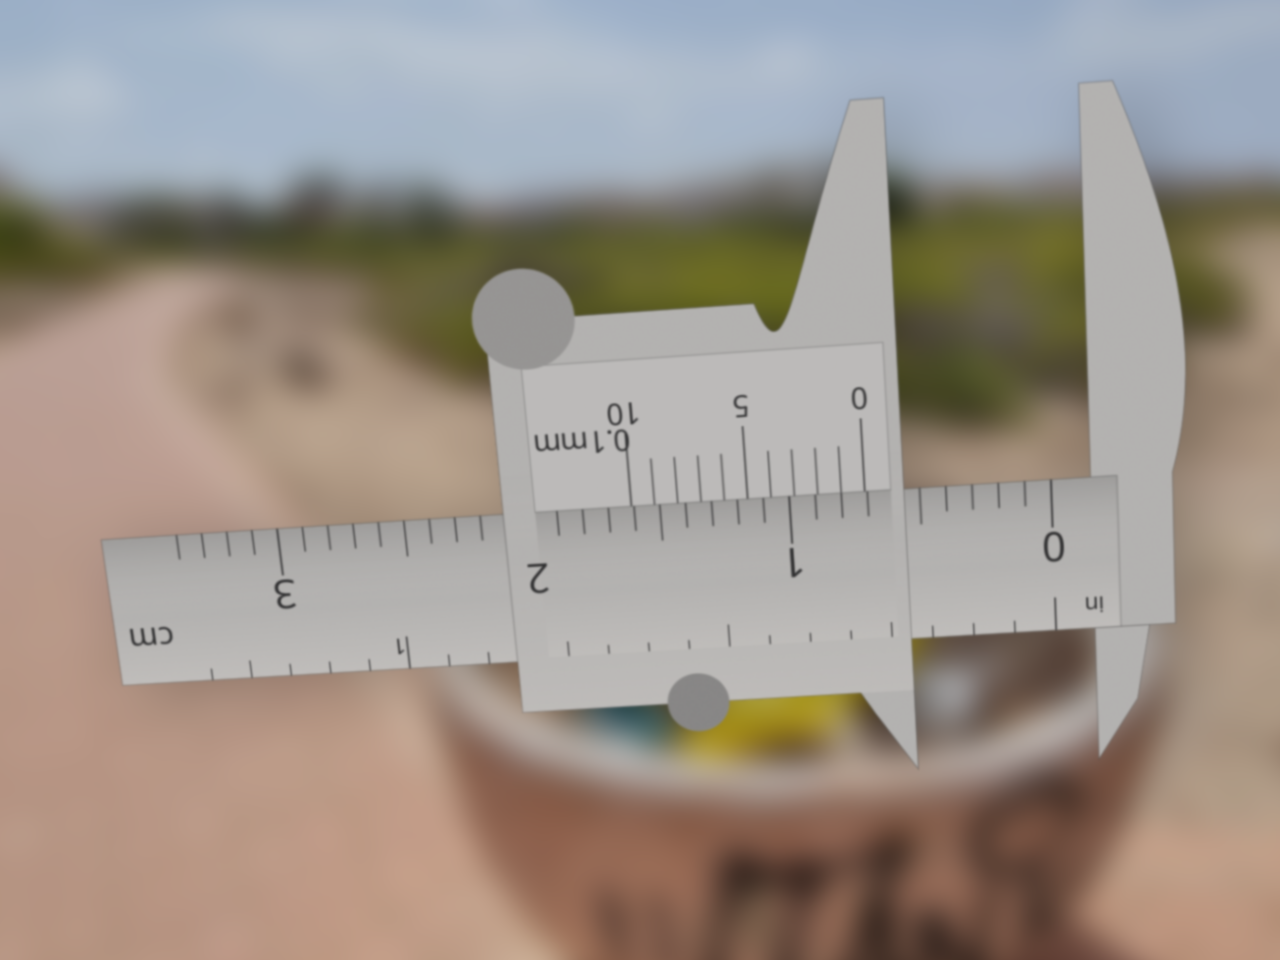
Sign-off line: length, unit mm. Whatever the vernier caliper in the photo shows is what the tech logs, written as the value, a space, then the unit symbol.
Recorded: 7.1 mm
